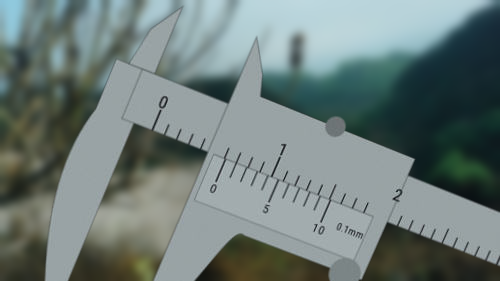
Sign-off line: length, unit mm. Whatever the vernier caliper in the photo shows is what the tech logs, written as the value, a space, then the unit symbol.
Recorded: 6.1 mm
